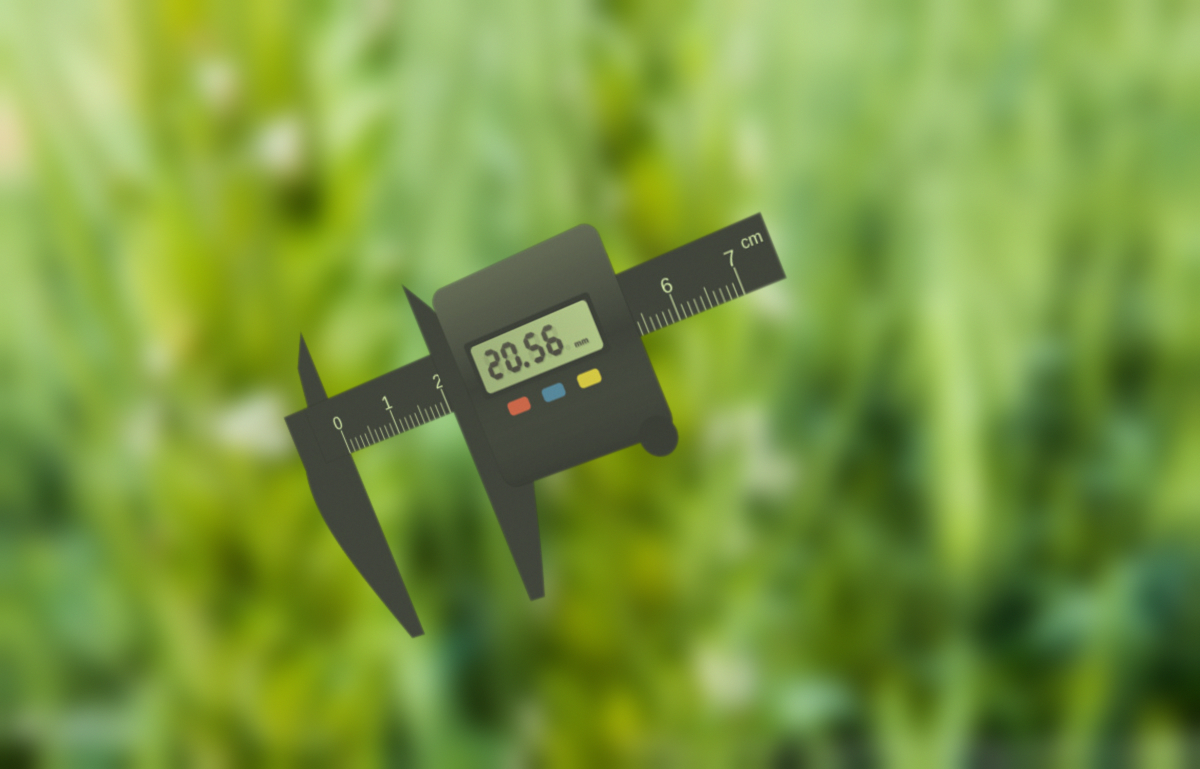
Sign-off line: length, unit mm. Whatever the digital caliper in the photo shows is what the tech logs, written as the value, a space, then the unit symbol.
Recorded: 20.56 mm
